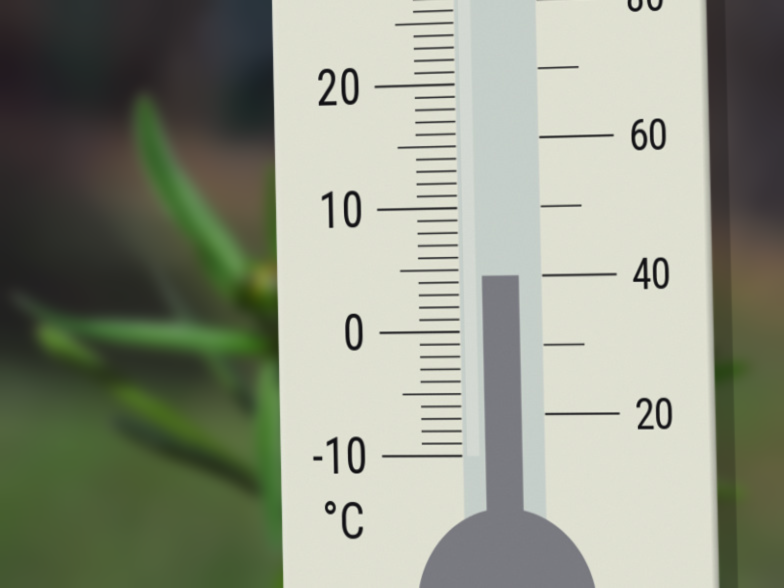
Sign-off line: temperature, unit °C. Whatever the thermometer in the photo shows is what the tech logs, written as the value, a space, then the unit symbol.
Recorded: 4.5 °C
